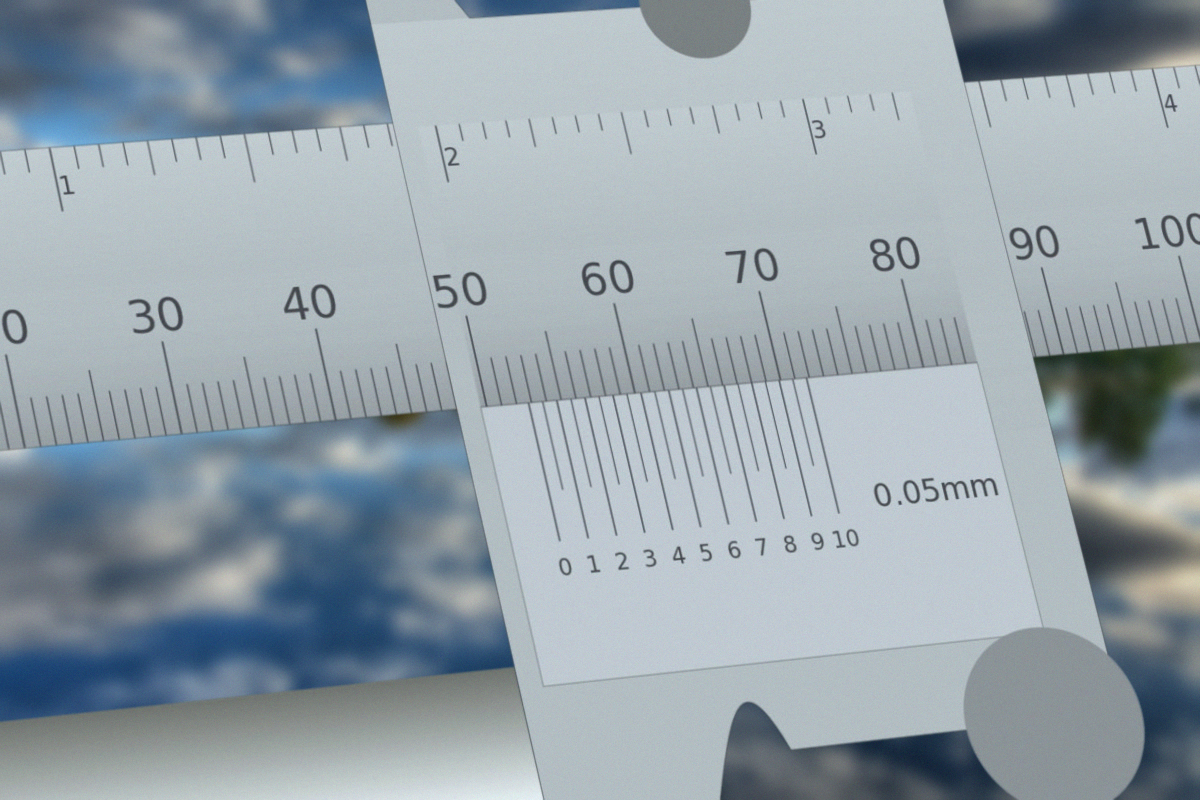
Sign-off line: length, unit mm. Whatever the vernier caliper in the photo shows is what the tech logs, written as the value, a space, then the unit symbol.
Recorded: 52.8 mm
